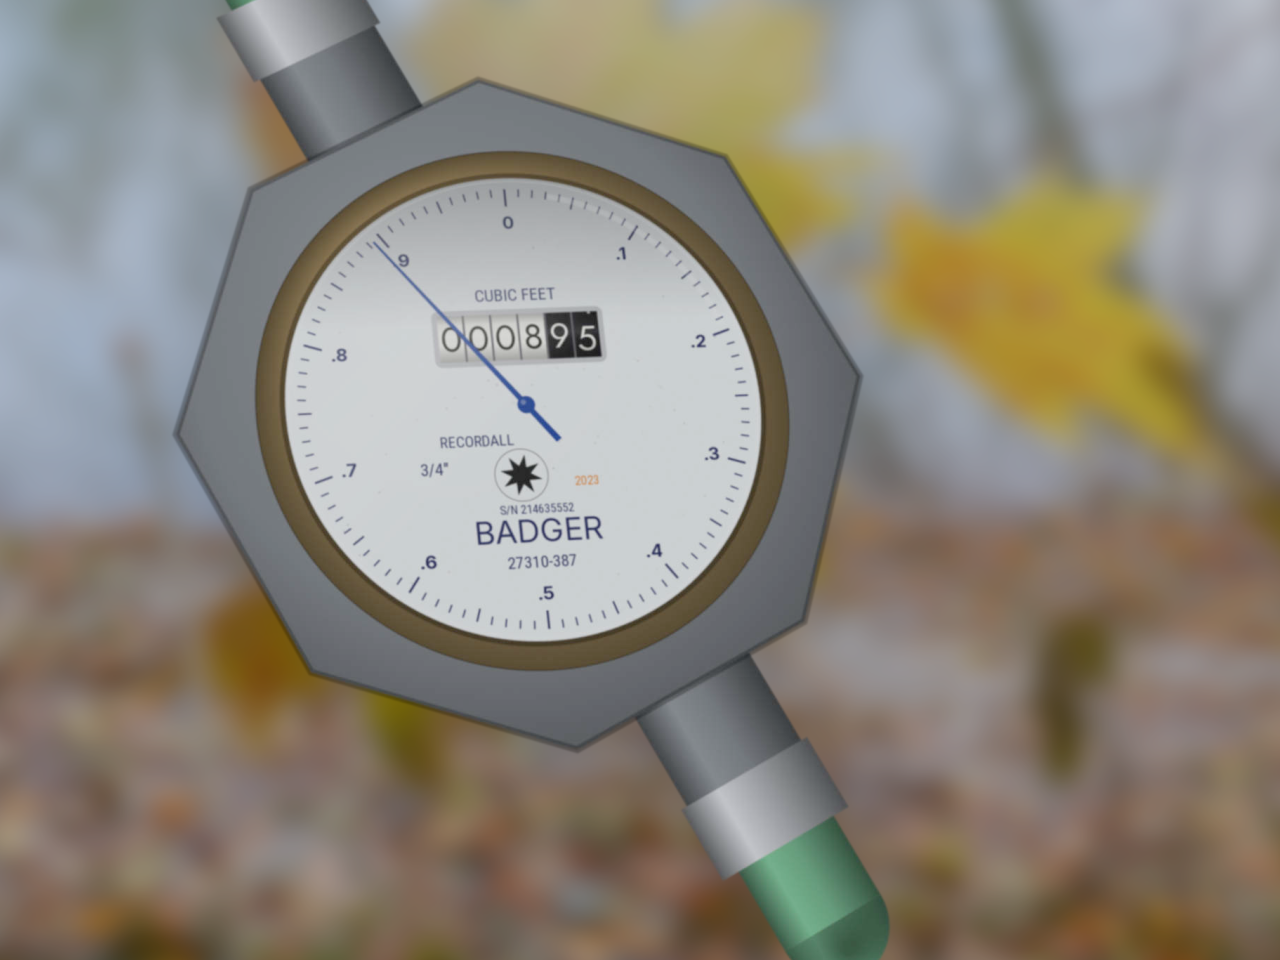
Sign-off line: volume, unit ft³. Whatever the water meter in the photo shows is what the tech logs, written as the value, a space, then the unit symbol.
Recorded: 894.89 ft³
